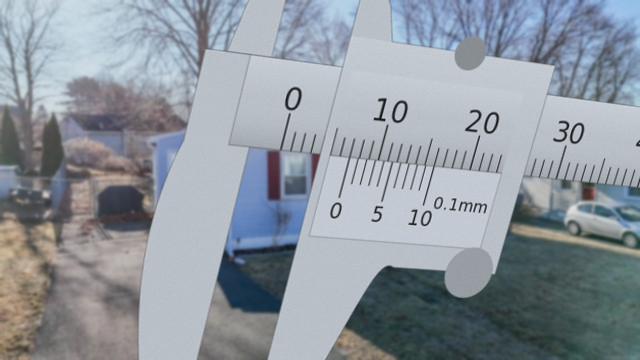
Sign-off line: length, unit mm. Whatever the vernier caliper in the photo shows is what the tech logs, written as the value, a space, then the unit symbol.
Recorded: 7.0 mm
